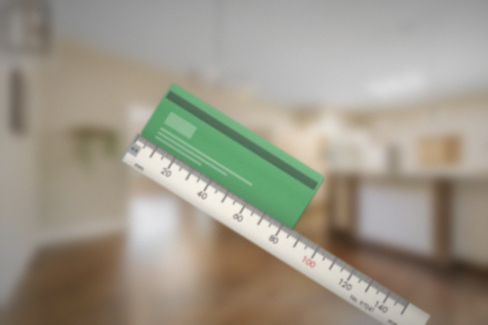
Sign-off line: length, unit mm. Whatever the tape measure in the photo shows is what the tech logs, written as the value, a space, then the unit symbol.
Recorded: 85 mm
